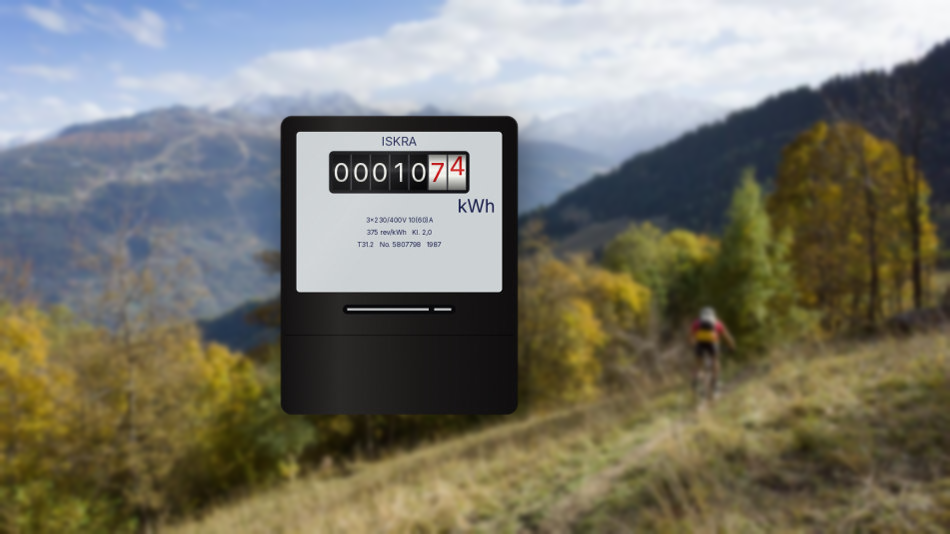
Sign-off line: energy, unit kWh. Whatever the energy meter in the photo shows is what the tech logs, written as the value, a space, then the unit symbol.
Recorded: 10.74 kWh
